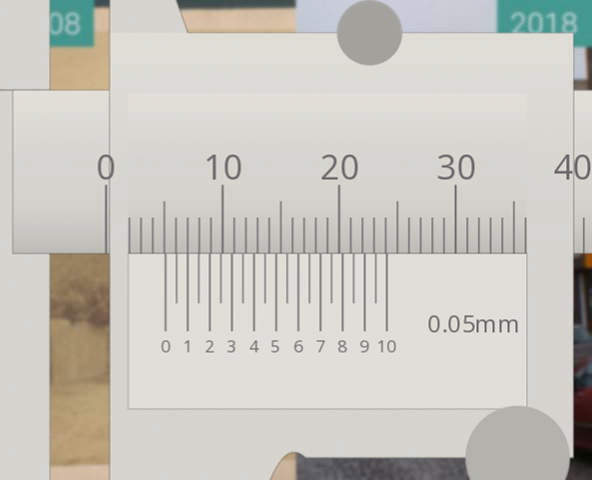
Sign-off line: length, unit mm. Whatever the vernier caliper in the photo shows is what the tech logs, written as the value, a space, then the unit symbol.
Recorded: 5.1 mm
